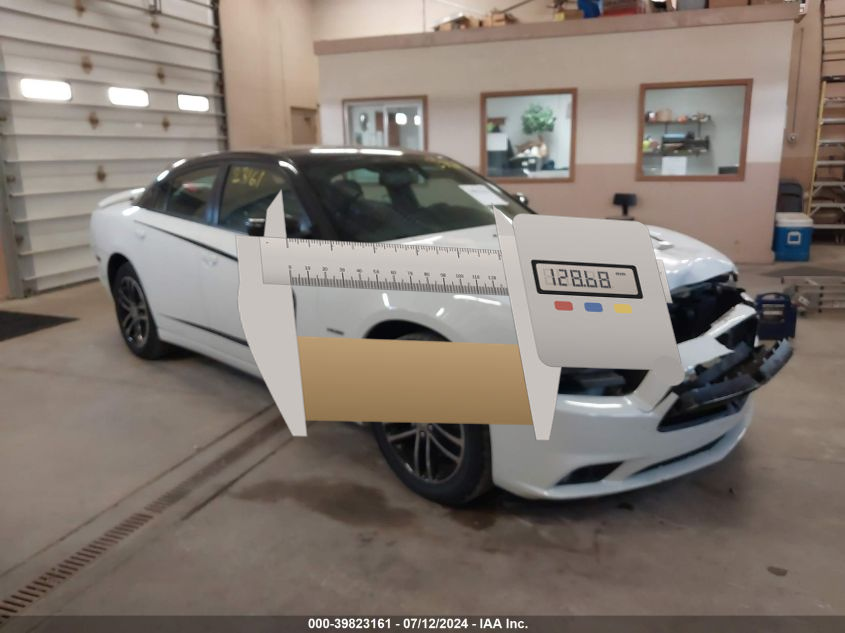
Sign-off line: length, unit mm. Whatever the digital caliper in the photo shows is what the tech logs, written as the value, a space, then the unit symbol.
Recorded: 128.68 mm
